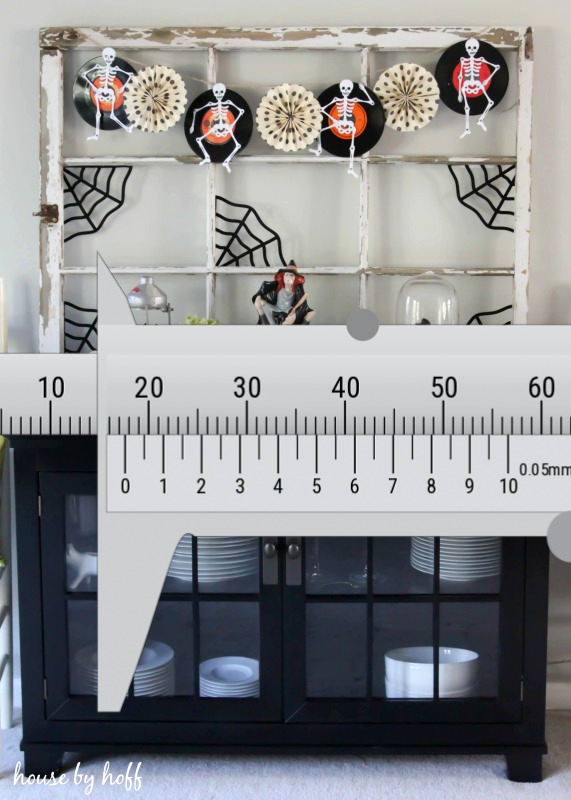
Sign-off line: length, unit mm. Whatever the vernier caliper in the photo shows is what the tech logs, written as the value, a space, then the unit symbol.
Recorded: 17.6 mm
